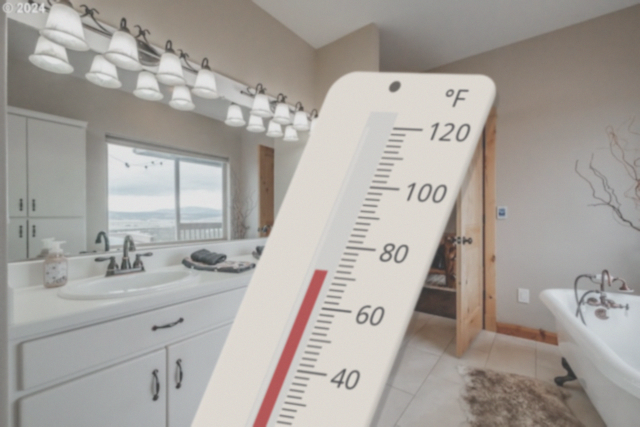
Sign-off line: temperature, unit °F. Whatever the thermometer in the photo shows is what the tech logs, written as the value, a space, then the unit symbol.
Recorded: 72 °F
